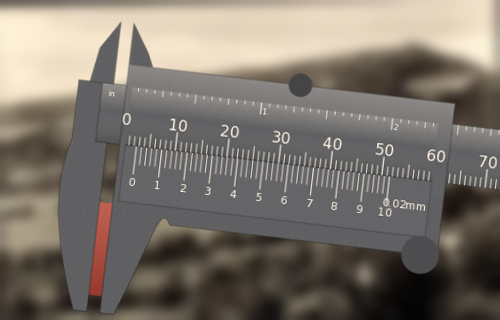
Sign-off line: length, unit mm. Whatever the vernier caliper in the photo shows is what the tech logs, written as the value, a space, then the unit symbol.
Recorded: 2.5 mm
